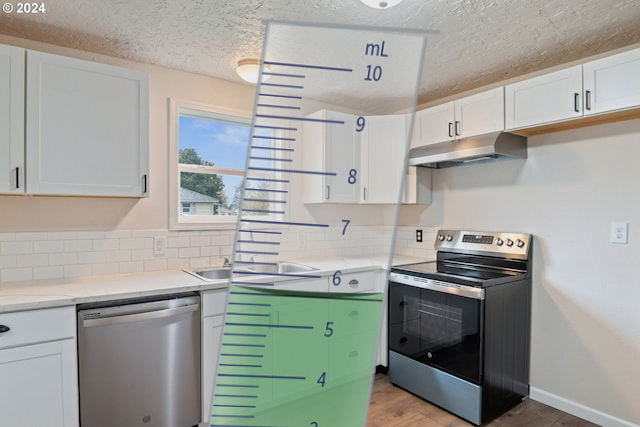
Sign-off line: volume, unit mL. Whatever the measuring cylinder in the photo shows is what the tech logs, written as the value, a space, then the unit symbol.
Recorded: 5.6 mL
